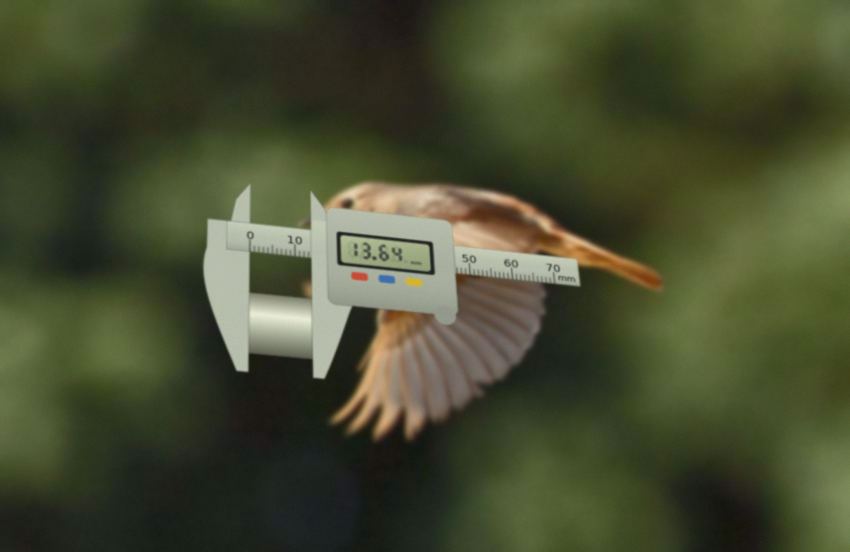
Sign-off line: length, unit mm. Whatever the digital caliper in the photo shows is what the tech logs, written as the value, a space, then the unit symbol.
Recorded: 13.64 mm
